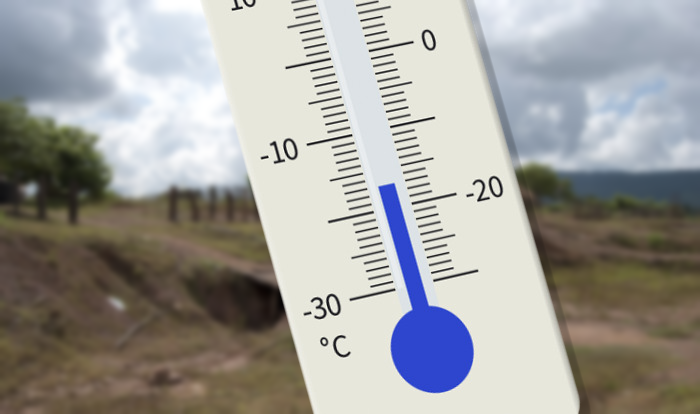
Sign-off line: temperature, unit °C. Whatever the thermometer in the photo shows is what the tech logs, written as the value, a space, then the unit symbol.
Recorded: -17 °C
